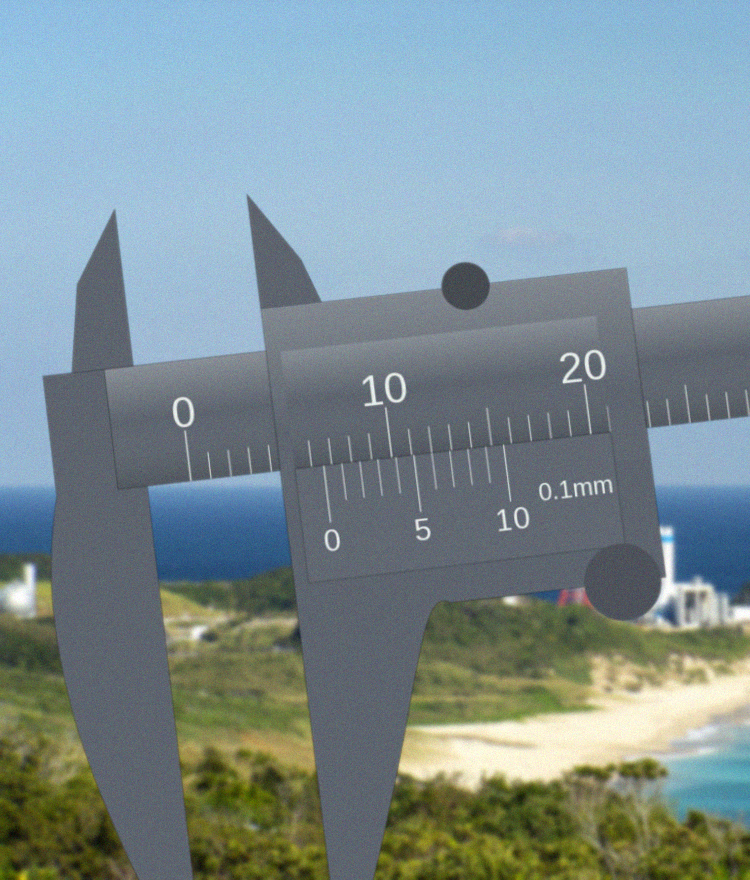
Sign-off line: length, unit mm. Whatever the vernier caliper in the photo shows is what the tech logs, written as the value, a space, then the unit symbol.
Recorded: 6.6 mm
